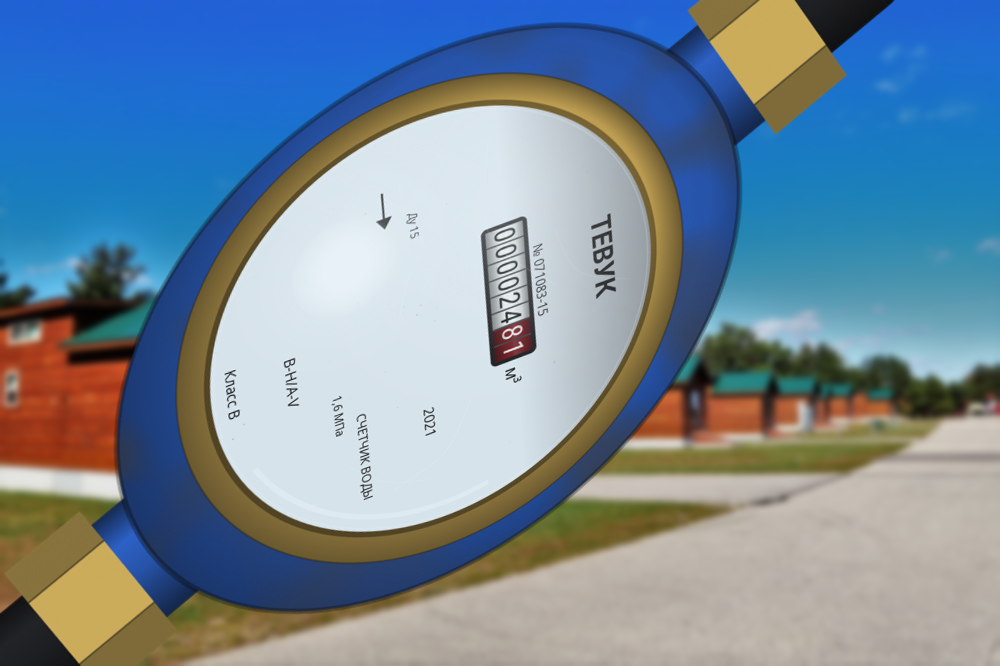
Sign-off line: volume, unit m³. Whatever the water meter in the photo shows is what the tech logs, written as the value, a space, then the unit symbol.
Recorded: 24.81 m³
